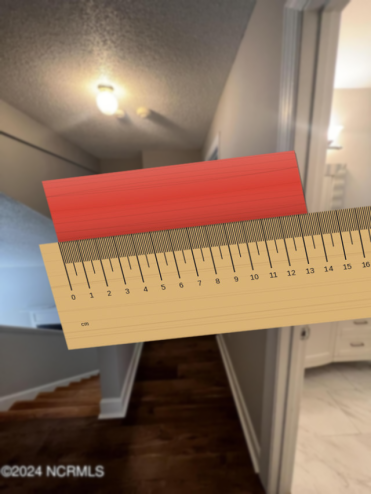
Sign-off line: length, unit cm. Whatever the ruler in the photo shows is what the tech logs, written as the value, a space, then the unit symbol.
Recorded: 13.5 cm
